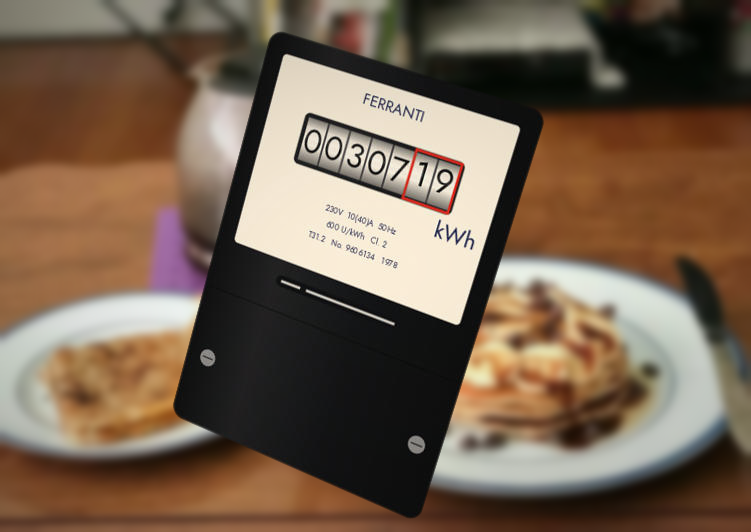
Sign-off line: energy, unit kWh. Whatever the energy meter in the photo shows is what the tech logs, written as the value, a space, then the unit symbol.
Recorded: 307.19 kWh
